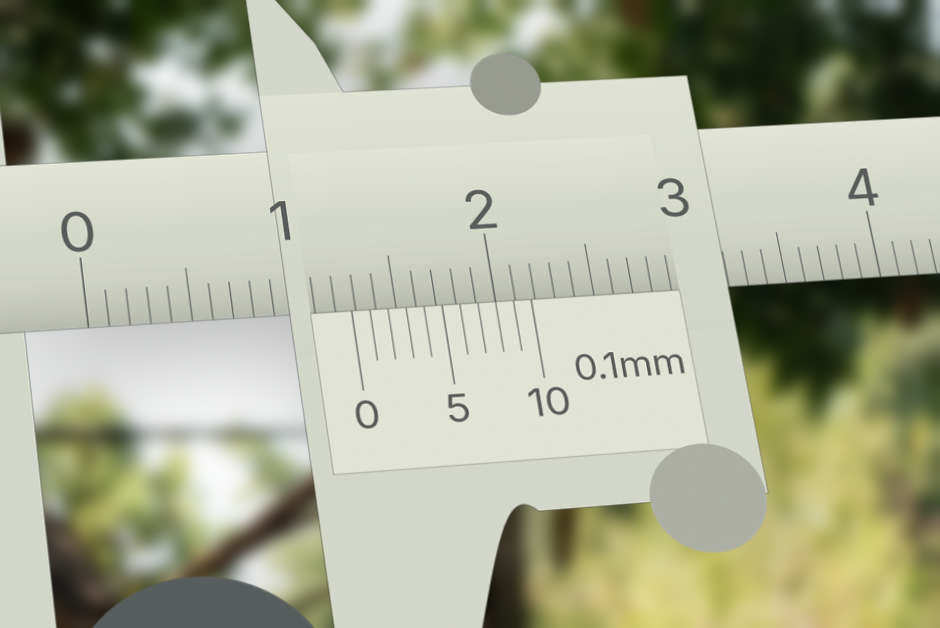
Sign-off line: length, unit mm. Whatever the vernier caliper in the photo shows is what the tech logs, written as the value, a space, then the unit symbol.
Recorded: 12.8 mm
